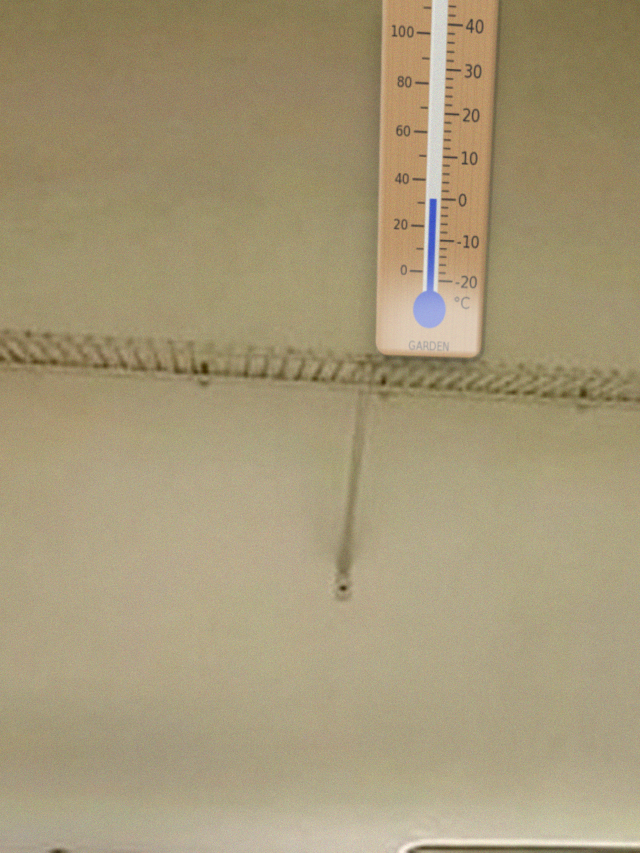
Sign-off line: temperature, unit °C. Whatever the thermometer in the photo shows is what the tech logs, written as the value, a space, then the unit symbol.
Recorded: 0 °C
